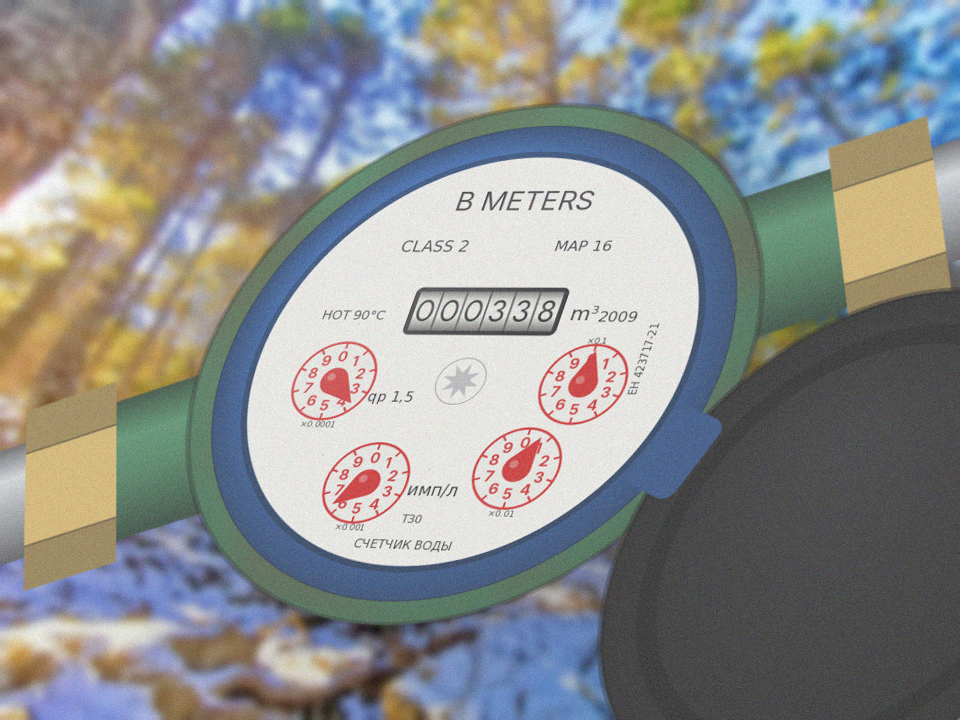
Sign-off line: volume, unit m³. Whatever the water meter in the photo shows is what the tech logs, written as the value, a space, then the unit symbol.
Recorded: 338.0063 m³
